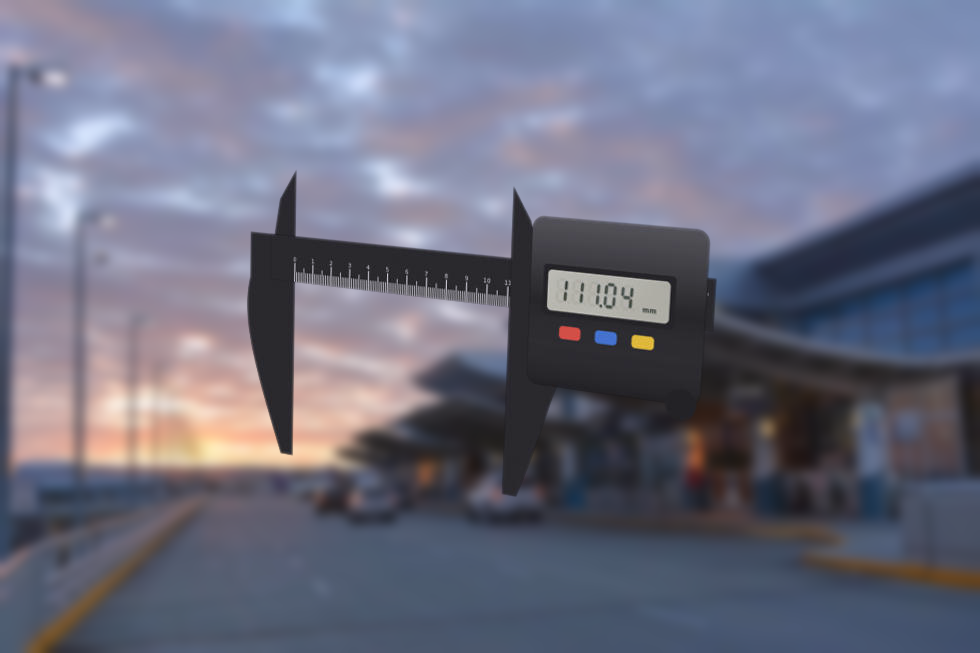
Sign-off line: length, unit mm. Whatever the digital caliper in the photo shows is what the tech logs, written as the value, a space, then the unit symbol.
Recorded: 111.04 mm
